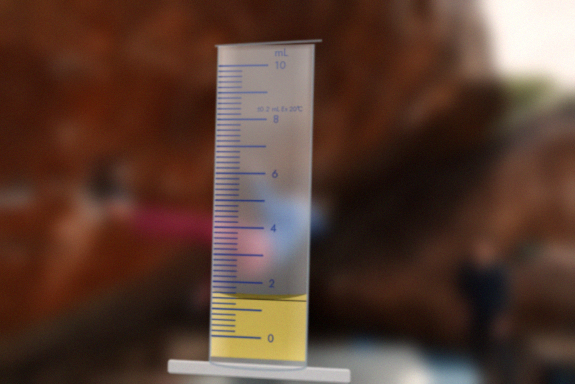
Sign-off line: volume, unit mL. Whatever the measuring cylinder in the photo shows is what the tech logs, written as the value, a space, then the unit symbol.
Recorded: 1.4 mL
